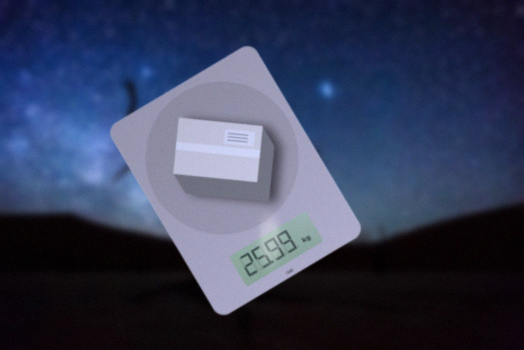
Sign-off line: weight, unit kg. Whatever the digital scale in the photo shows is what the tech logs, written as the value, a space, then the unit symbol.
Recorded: 25.99 kg
